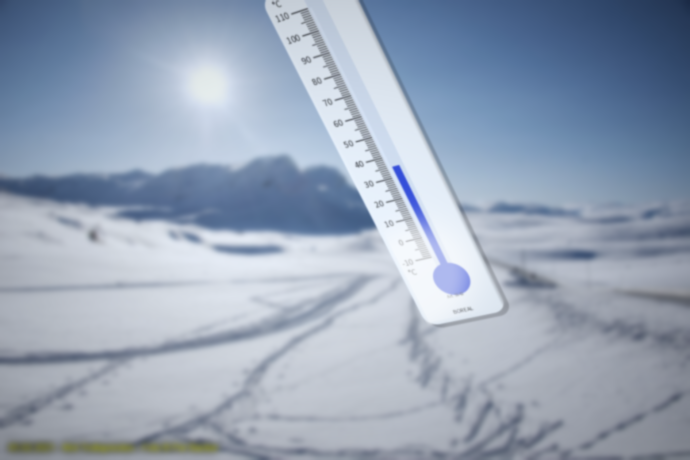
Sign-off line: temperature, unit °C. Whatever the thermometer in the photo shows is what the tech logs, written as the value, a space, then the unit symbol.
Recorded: 35 °C
